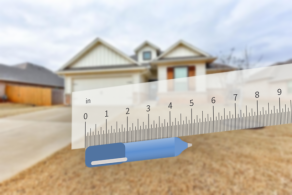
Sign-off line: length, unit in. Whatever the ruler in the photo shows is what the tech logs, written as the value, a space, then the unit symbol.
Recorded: 5 in
